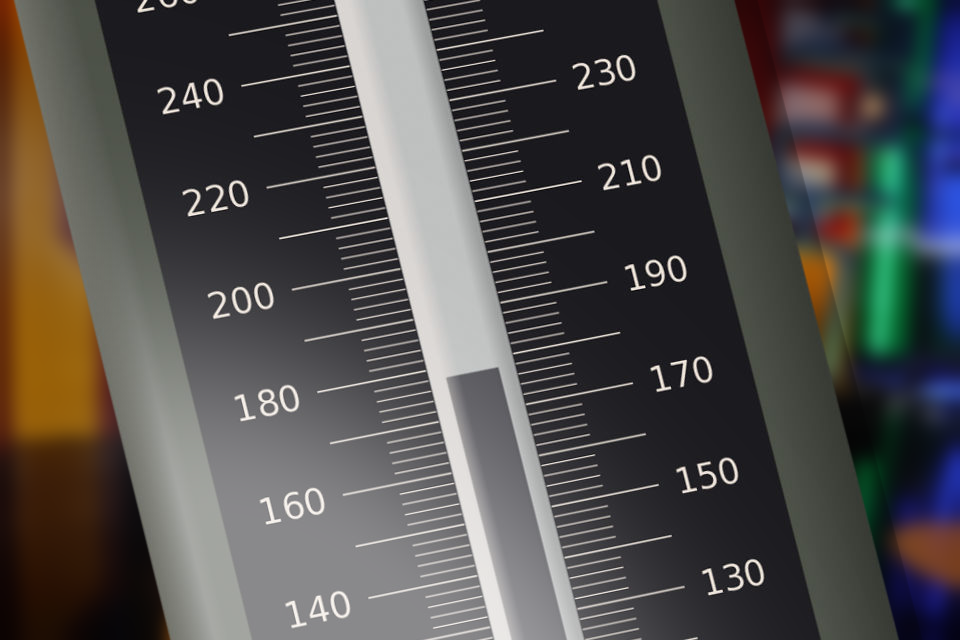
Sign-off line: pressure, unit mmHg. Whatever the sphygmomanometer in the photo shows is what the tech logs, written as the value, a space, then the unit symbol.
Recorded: 178 mmHg
